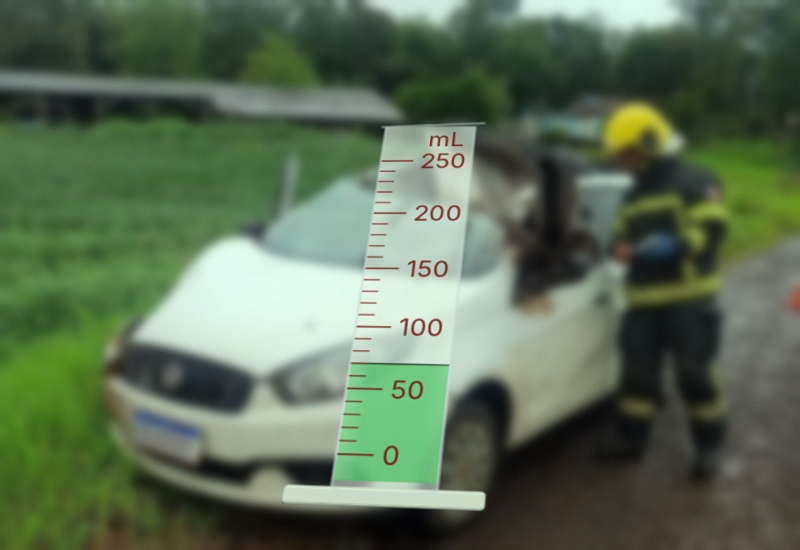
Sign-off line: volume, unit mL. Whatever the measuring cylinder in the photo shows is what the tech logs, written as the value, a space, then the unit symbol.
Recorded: 70 mL
